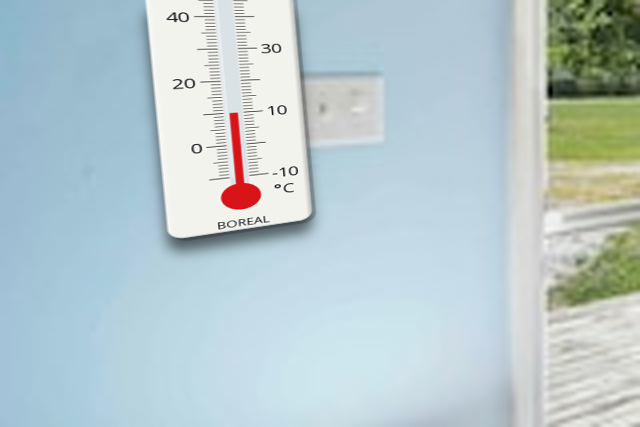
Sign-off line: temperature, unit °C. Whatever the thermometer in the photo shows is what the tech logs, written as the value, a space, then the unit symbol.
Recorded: 10 °C
